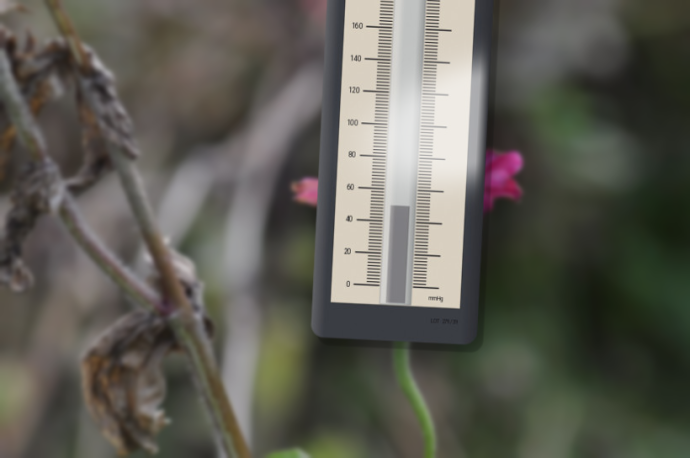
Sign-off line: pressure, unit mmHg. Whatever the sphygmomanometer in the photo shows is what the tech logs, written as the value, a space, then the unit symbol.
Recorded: 50 mmHg
